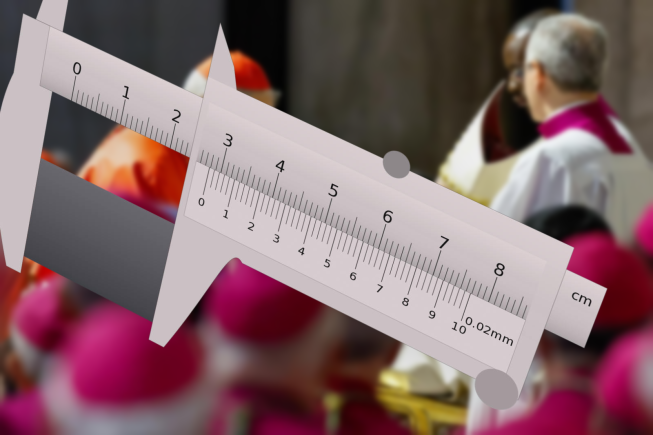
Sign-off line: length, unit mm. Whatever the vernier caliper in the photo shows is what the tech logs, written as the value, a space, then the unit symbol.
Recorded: 27.8 mm
